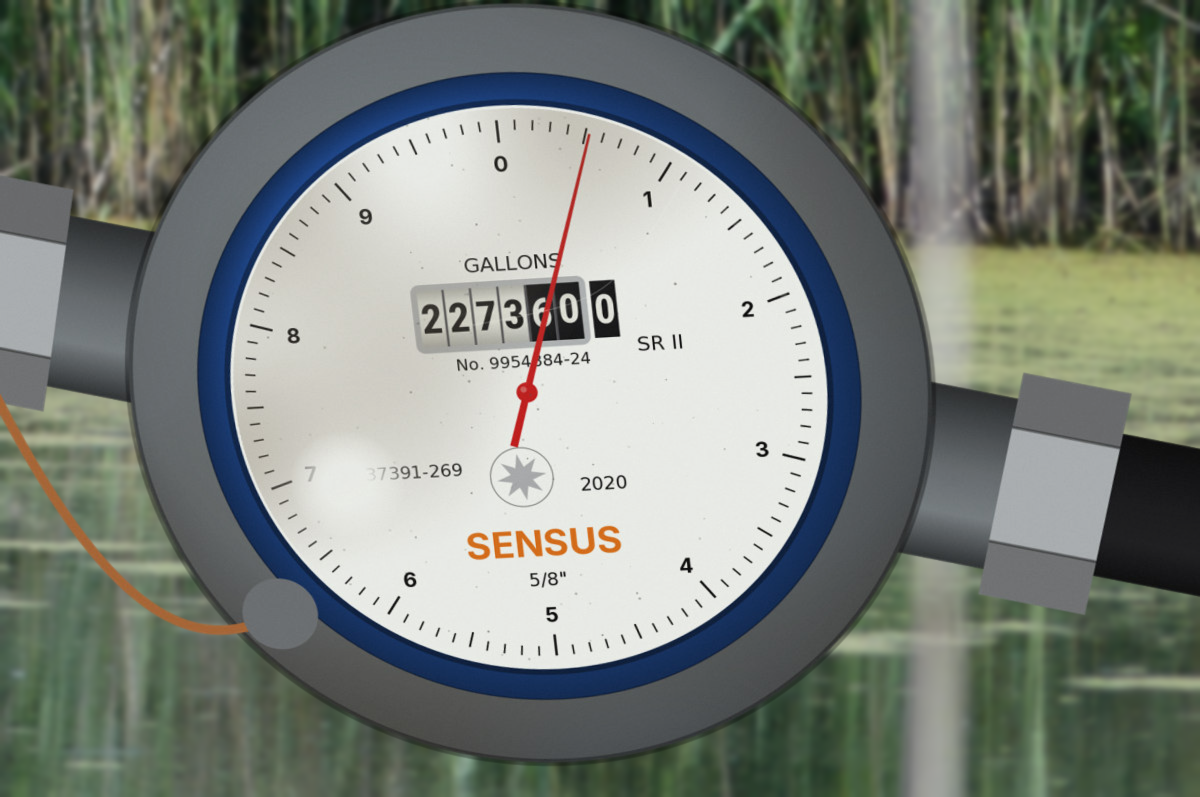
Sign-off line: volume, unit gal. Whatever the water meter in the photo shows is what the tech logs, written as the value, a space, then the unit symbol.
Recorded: 2273600.5 gal
